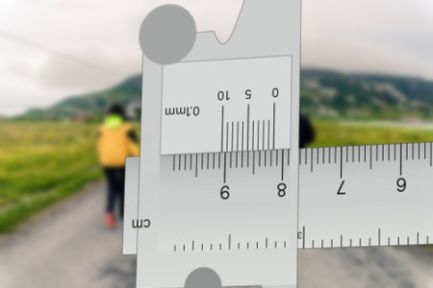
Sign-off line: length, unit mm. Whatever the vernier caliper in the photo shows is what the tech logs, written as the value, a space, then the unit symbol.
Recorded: 81.6 mm
